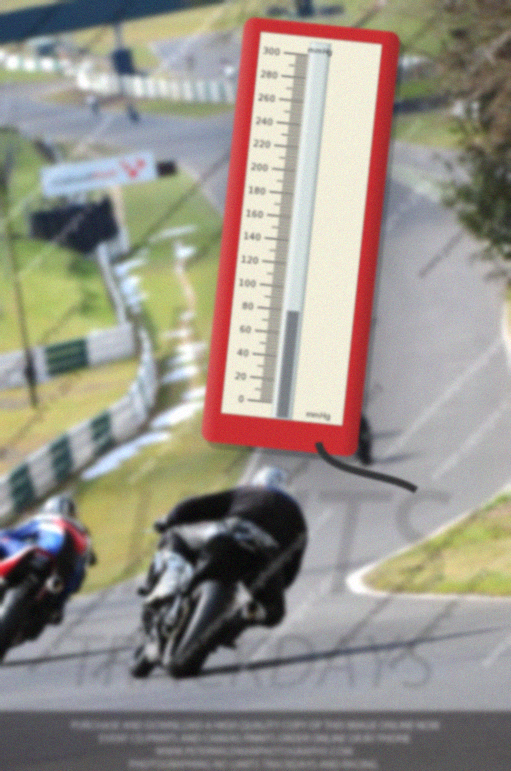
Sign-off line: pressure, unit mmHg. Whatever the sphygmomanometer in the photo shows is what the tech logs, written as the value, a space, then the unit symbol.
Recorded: 80 mmHg
